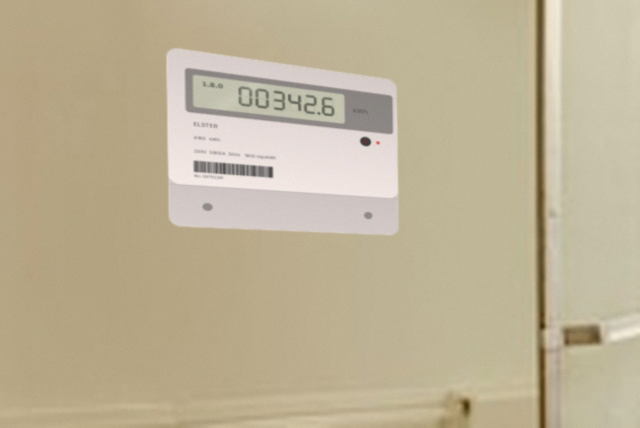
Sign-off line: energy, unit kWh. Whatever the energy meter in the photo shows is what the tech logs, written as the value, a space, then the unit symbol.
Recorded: 342.6 kWh
